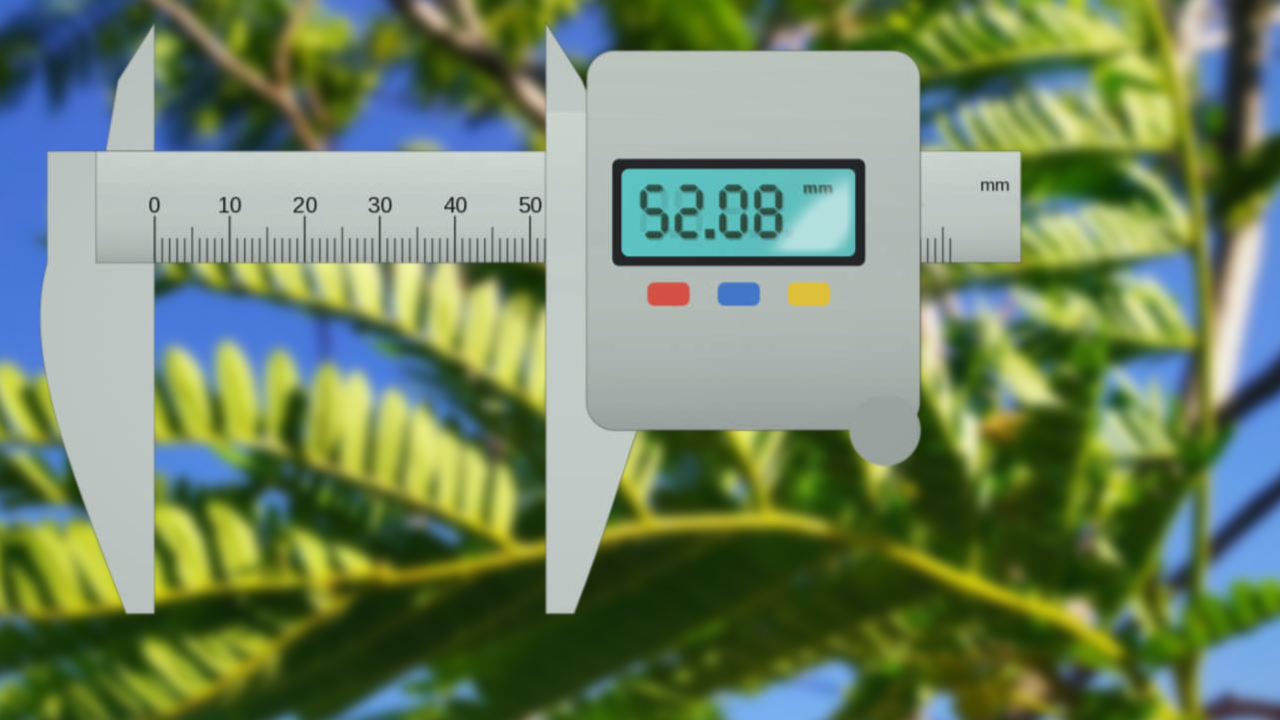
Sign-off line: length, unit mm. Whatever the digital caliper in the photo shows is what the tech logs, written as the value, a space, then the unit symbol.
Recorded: 52.08 mm
